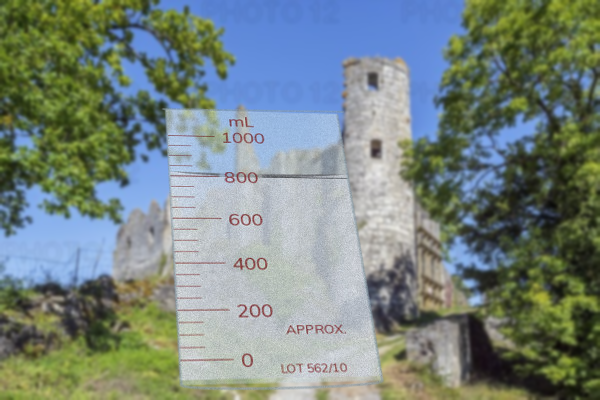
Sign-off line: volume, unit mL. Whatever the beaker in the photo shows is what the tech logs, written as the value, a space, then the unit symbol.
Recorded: 800 mL
